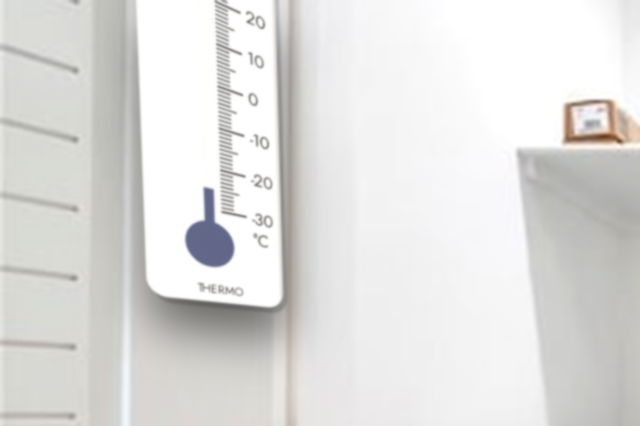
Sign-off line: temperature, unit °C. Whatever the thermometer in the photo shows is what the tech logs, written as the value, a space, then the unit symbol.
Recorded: -25 °C
